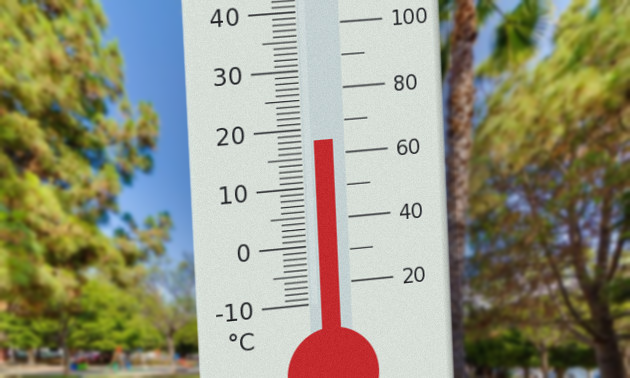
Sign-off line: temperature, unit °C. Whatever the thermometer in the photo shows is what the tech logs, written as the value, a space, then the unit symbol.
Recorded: 18 °C
